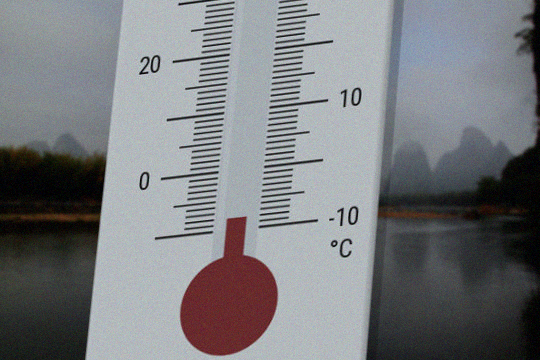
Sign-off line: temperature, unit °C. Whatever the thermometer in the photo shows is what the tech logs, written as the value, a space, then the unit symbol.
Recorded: -8 °C
